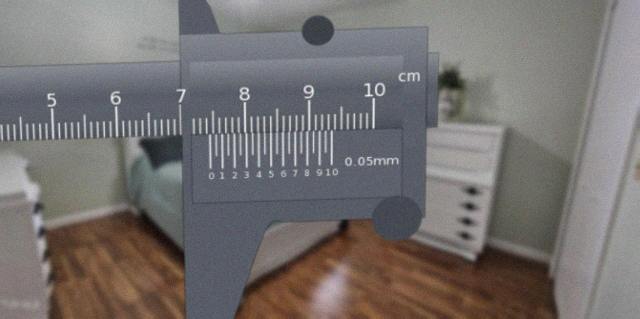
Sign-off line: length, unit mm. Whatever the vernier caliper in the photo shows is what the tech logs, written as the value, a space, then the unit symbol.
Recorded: 74.5 mm
